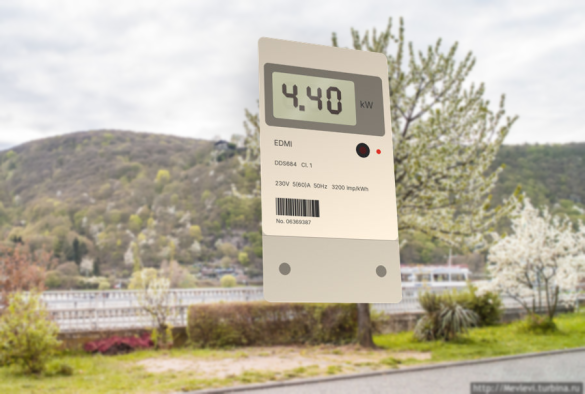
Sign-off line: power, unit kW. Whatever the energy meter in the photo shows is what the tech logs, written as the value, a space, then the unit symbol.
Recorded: 4.40 kW
